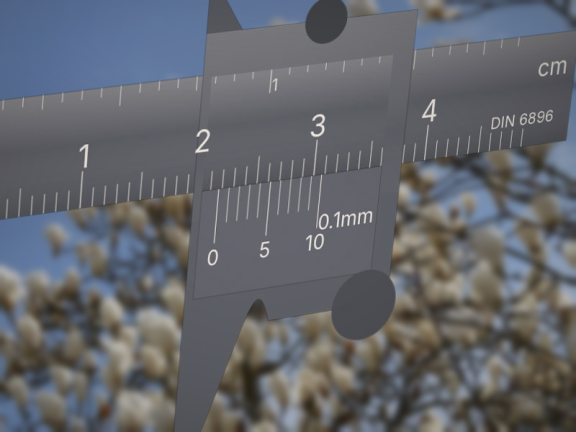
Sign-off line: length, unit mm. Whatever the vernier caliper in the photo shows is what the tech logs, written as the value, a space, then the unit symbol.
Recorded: 21.7 mm
